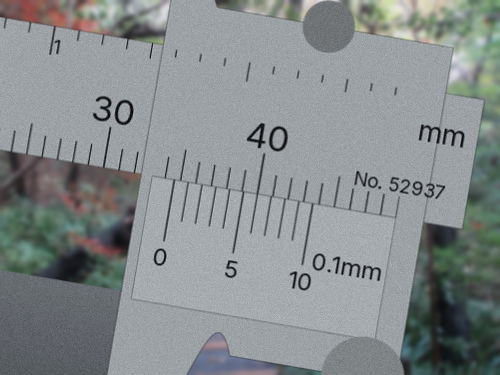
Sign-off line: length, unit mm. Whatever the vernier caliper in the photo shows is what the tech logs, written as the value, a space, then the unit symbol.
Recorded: 34.6 mm
